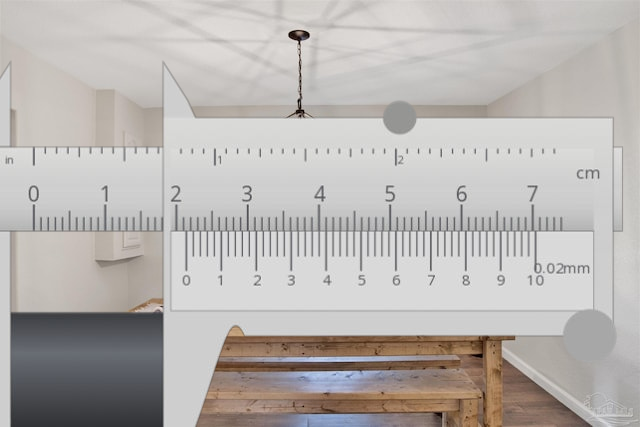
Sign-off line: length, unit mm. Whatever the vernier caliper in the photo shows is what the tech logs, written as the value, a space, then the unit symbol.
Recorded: 21.4 mm
